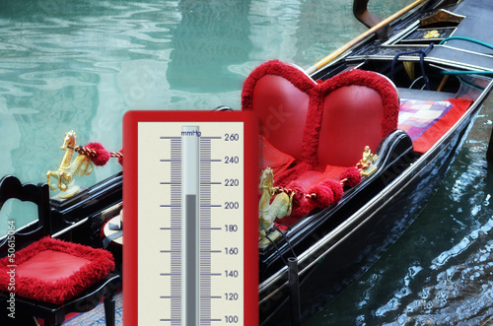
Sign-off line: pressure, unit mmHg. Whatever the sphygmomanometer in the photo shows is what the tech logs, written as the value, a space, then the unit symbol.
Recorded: 210 mmHg
